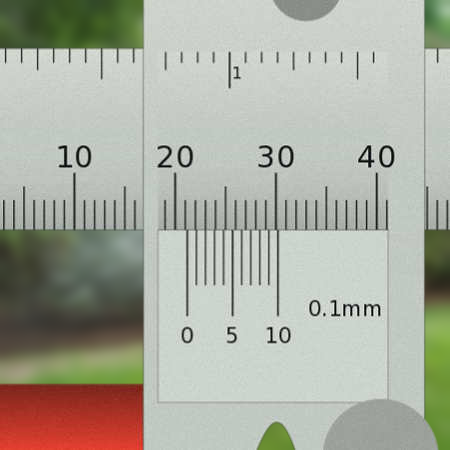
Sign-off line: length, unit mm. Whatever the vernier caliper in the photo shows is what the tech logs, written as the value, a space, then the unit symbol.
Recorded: 21.2 mm
